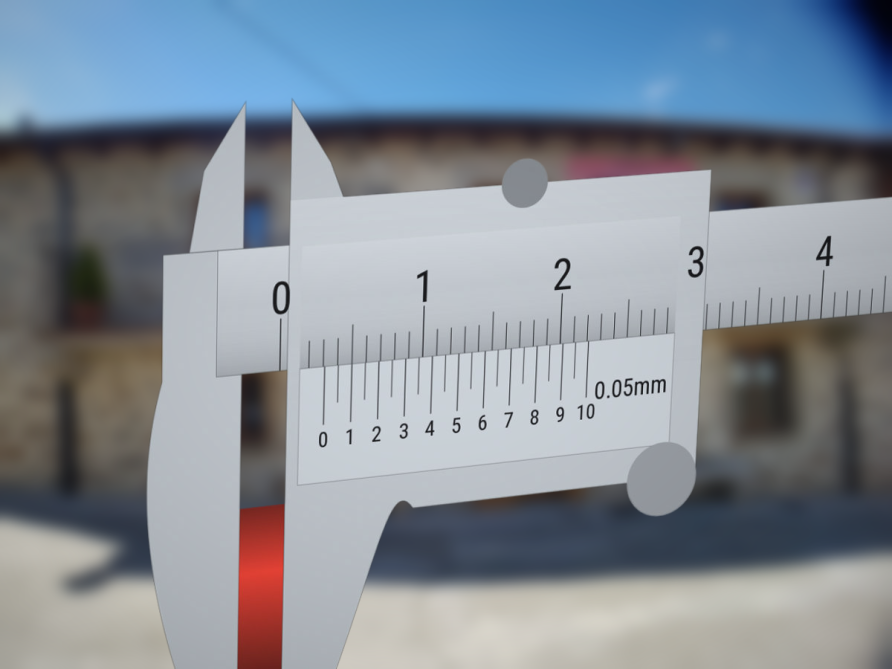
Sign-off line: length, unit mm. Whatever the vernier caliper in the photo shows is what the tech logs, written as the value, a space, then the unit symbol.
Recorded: 3.1 mm
